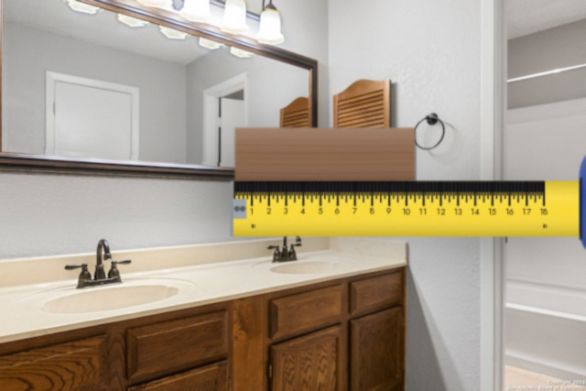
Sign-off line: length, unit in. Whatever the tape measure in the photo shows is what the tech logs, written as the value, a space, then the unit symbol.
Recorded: 10.5 in
